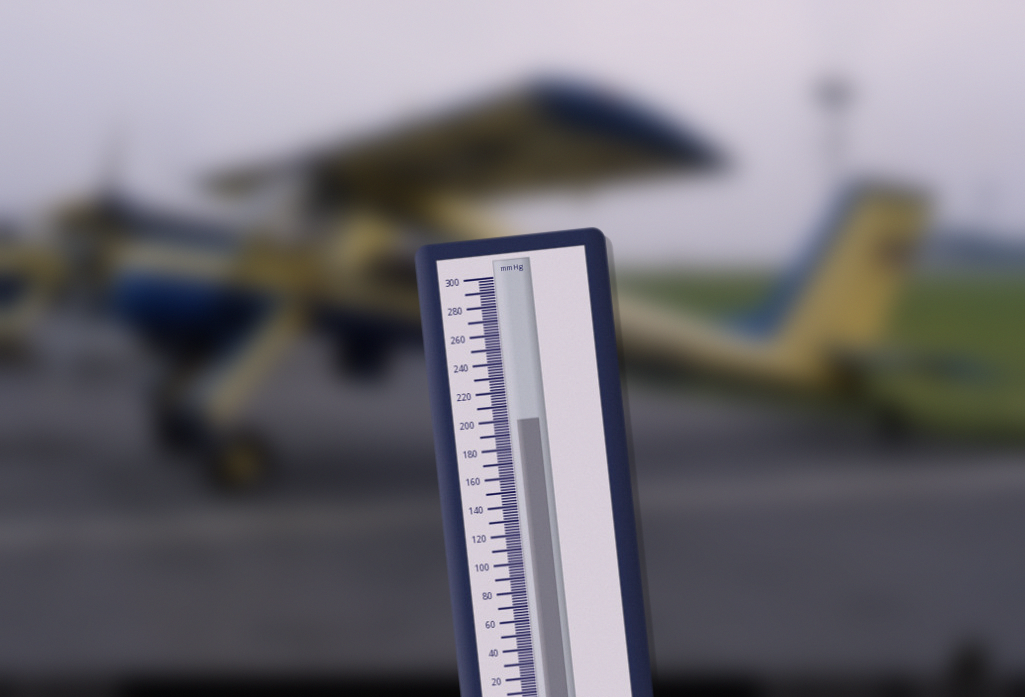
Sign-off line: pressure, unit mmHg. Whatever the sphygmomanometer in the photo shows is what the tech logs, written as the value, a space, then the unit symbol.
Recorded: 200 mmHg
